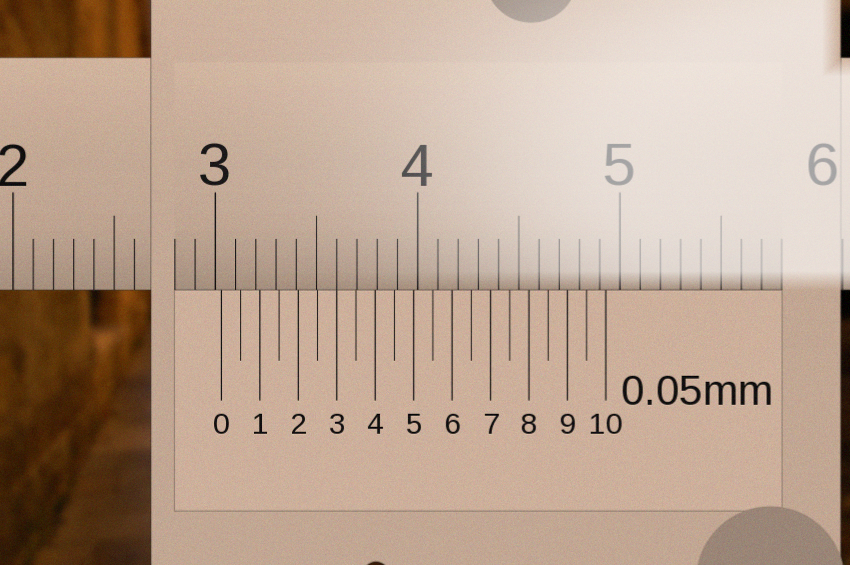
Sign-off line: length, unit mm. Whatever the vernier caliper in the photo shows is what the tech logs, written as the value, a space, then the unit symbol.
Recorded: 30.3 mm
